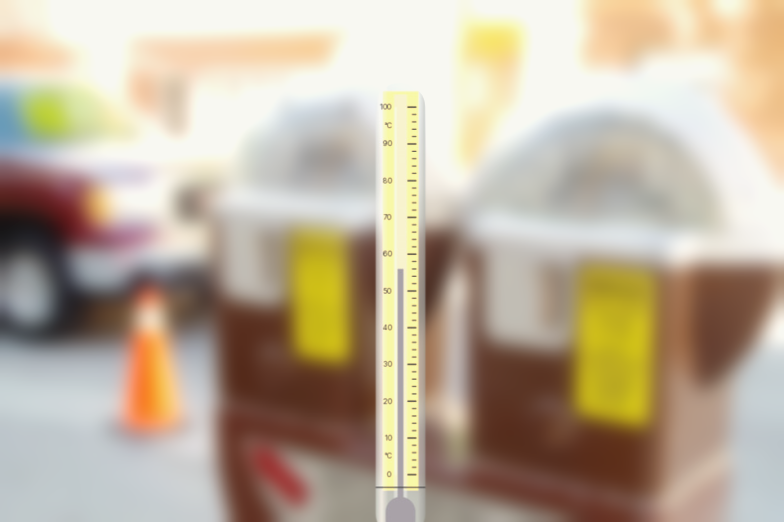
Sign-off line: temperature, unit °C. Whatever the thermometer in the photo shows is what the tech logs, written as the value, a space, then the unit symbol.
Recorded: 56 °C
